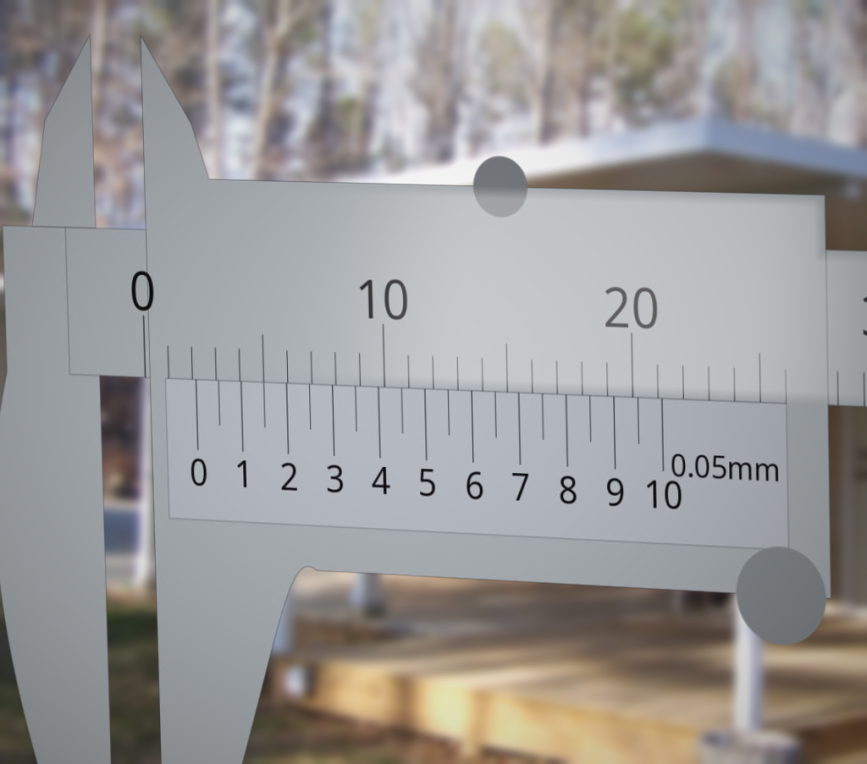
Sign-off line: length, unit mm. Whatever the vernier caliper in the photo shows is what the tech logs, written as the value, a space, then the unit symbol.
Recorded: 2.15 mm
